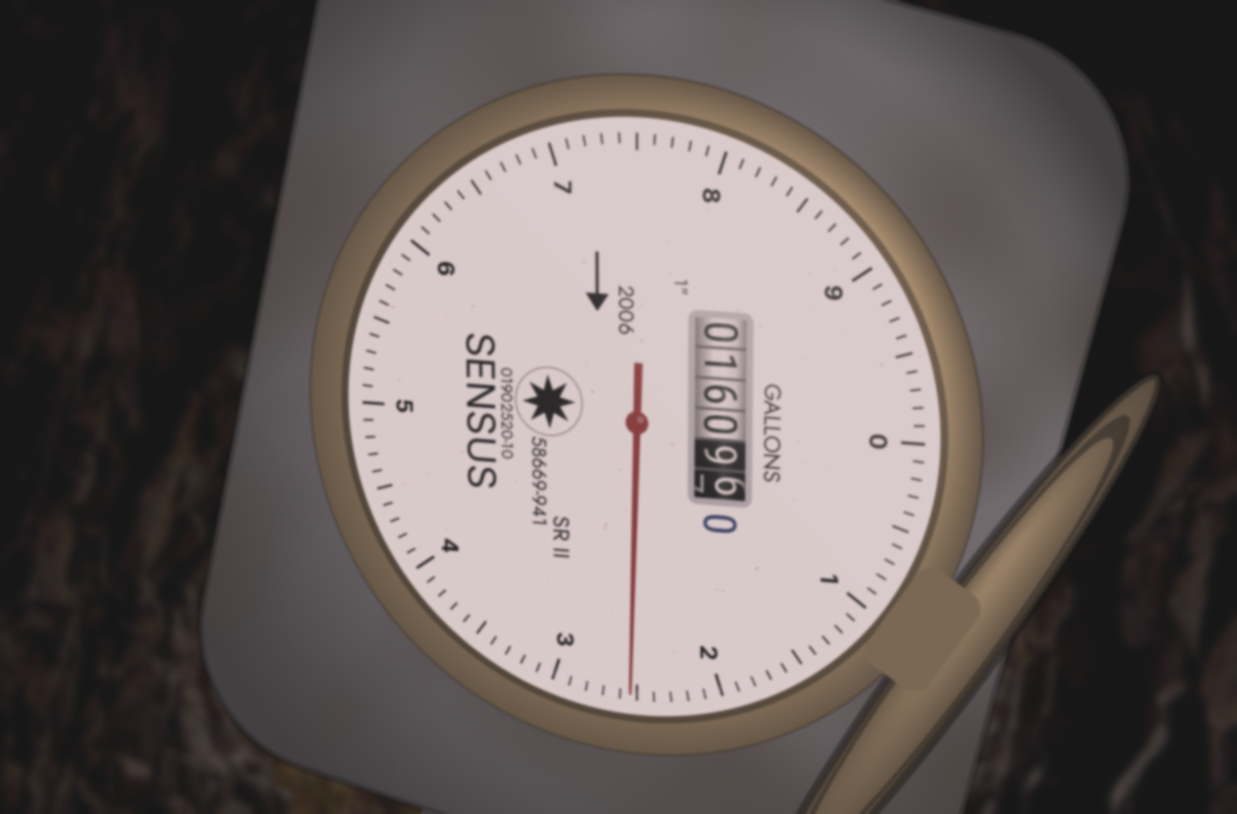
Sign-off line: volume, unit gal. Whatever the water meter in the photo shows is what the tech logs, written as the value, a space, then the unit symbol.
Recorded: 160962.5 gal
